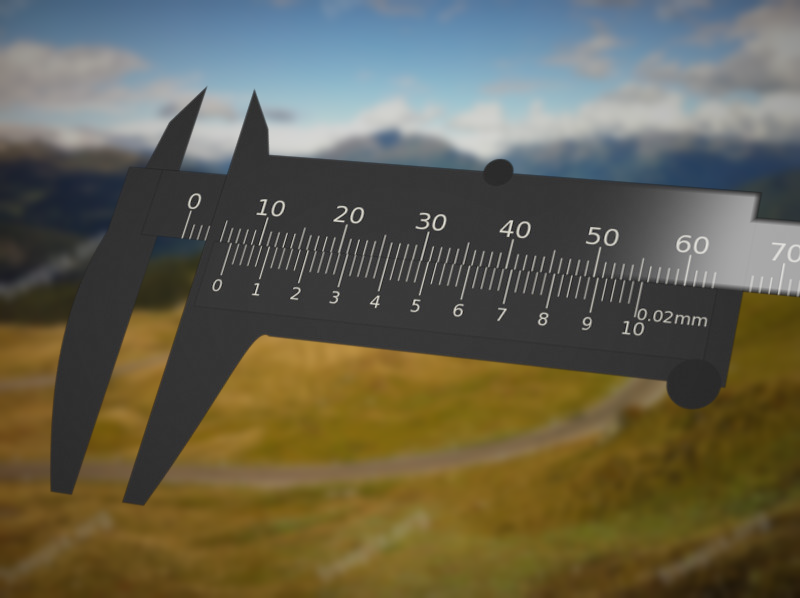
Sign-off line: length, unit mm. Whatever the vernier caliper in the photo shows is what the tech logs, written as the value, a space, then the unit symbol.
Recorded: 6.4 mm
